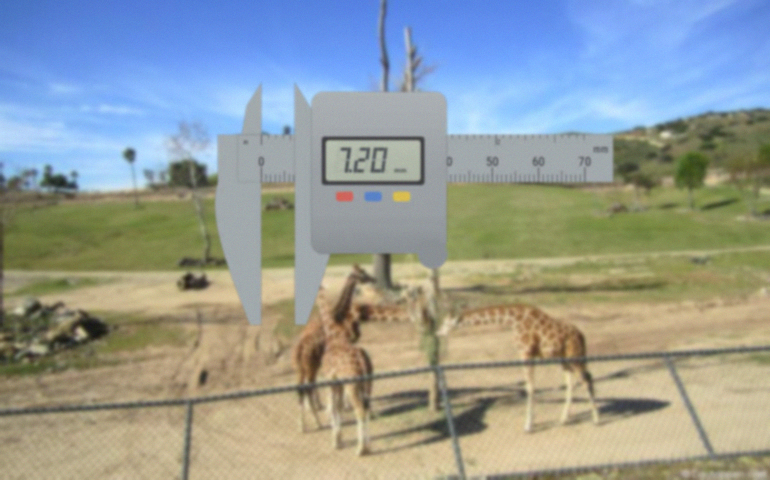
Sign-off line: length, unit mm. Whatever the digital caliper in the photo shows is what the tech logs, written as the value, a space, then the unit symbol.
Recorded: 7.20 mm
